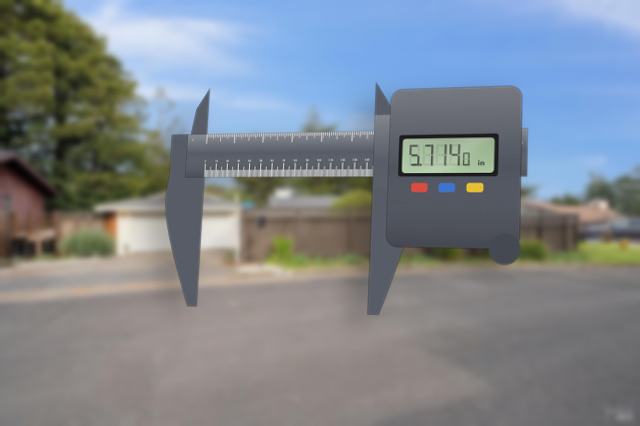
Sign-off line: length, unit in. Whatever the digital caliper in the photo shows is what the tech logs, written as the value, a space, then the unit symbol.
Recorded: 5.7140 in
